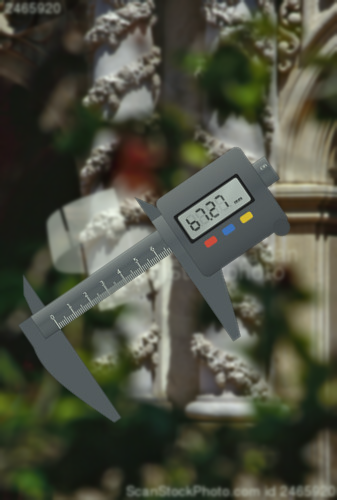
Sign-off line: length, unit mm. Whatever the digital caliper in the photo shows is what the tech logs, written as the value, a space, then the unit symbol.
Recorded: 67.27 mm
